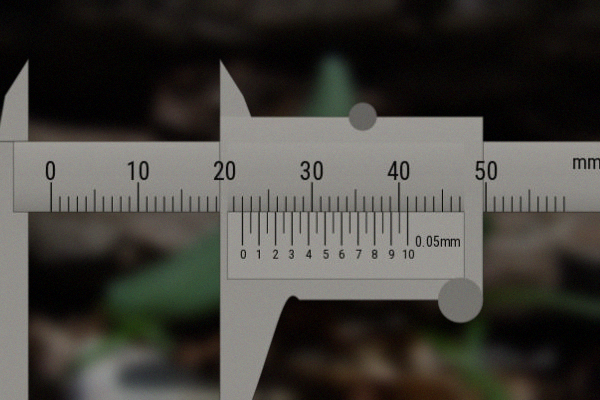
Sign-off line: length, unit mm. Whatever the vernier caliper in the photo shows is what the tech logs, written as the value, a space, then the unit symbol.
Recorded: 22.0 mm
